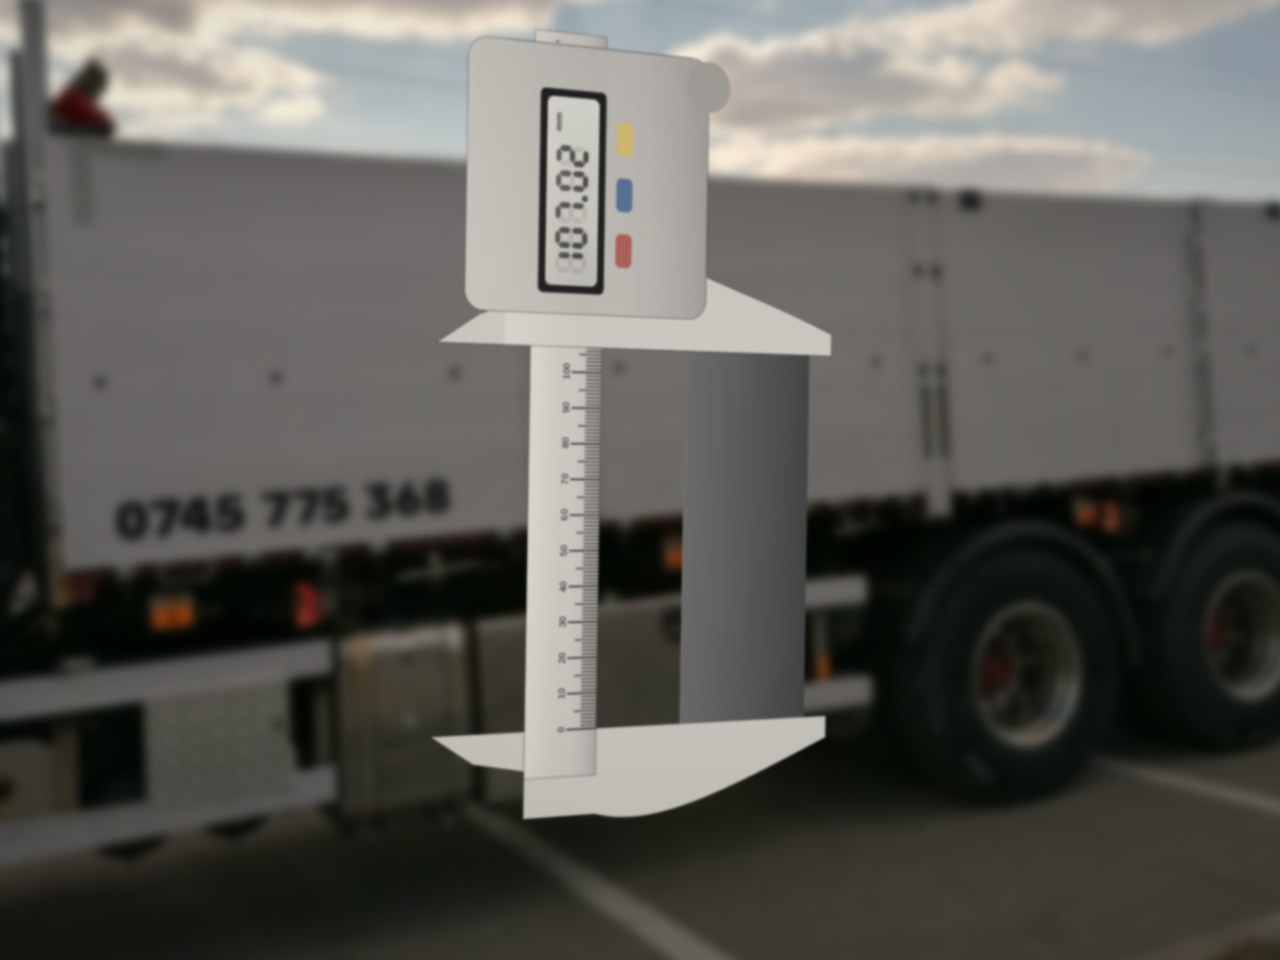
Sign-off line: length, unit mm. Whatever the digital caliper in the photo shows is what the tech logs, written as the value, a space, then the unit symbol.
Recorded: 107.02 mm
